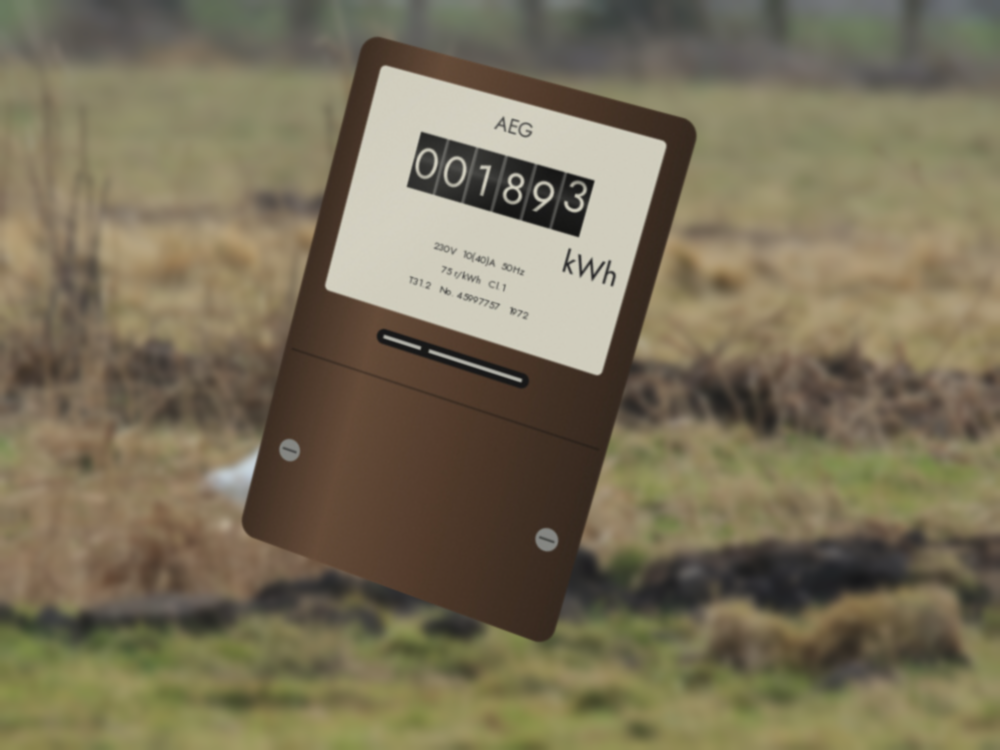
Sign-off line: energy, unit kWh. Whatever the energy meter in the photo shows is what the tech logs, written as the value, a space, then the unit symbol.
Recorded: 1893 kWh
